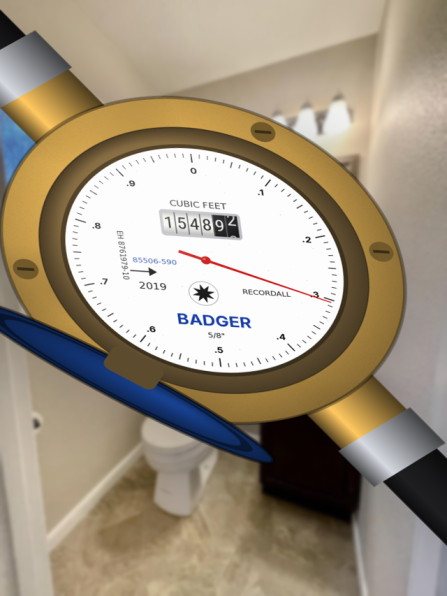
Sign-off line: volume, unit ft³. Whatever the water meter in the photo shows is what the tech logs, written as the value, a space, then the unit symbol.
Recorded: 154892.30 ft³
